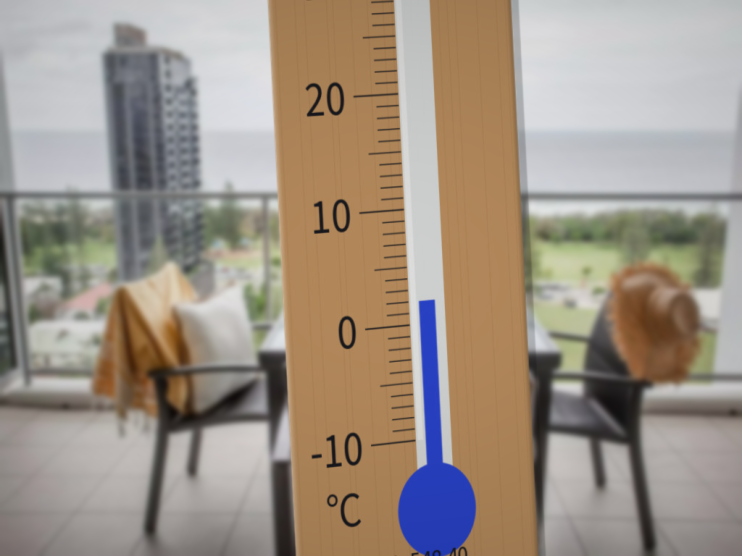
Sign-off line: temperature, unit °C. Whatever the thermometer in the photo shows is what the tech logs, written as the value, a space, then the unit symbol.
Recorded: 2 °C
